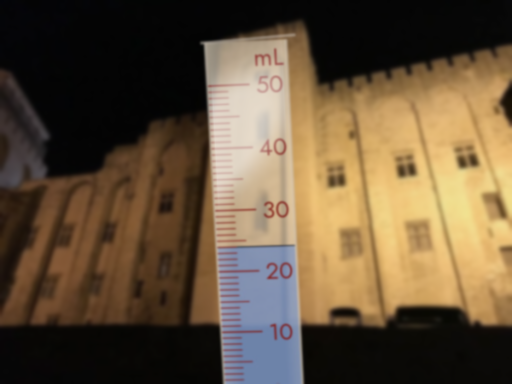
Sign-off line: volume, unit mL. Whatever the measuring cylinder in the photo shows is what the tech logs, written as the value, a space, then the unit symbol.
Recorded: 24 mL
